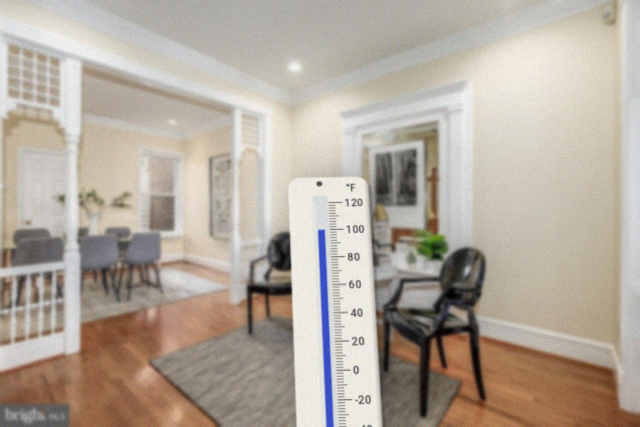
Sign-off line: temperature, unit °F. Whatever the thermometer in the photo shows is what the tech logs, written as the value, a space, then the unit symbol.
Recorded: 100 °F
